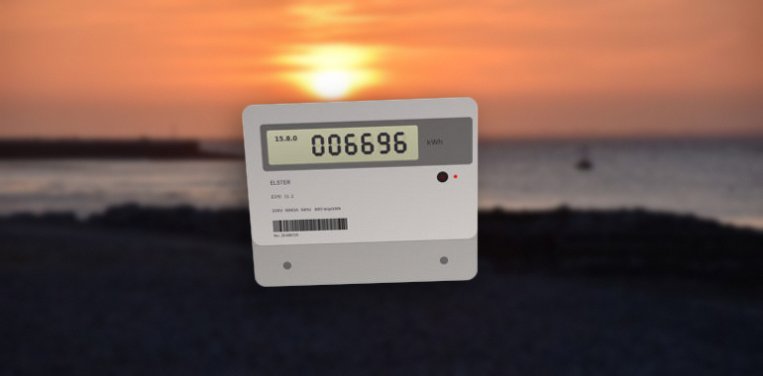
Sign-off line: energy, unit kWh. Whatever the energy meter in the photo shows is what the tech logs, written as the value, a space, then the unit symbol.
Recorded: 6696 kWh
